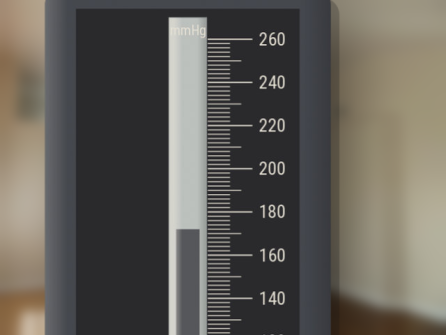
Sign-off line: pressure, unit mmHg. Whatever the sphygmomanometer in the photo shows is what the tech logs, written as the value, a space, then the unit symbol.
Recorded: 172 mmHg
